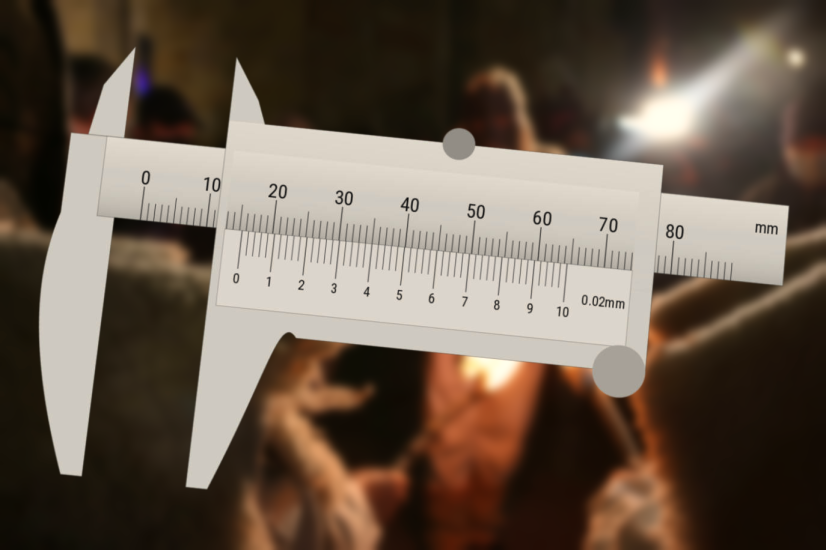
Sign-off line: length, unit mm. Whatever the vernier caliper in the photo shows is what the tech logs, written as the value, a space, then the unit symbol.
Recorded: 15.4 mm
